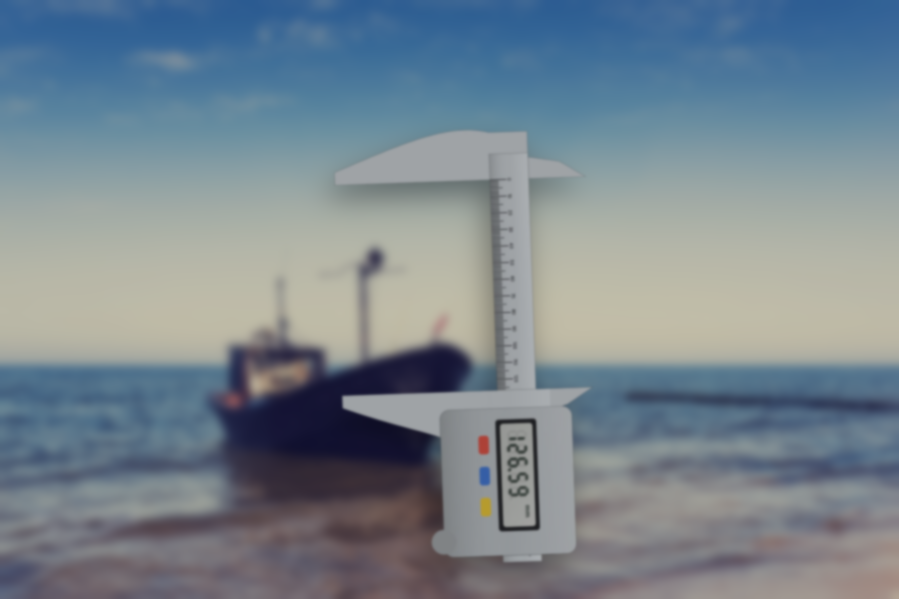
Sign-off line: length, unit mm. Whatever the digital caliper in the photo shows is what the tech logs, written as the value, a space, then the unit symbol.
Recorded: 126.59 mm
